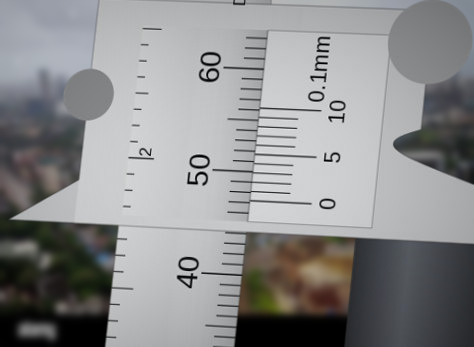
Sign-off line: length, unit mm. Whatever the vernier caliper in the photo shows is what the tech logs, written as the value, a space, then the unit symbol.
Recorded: 47.2 mm
